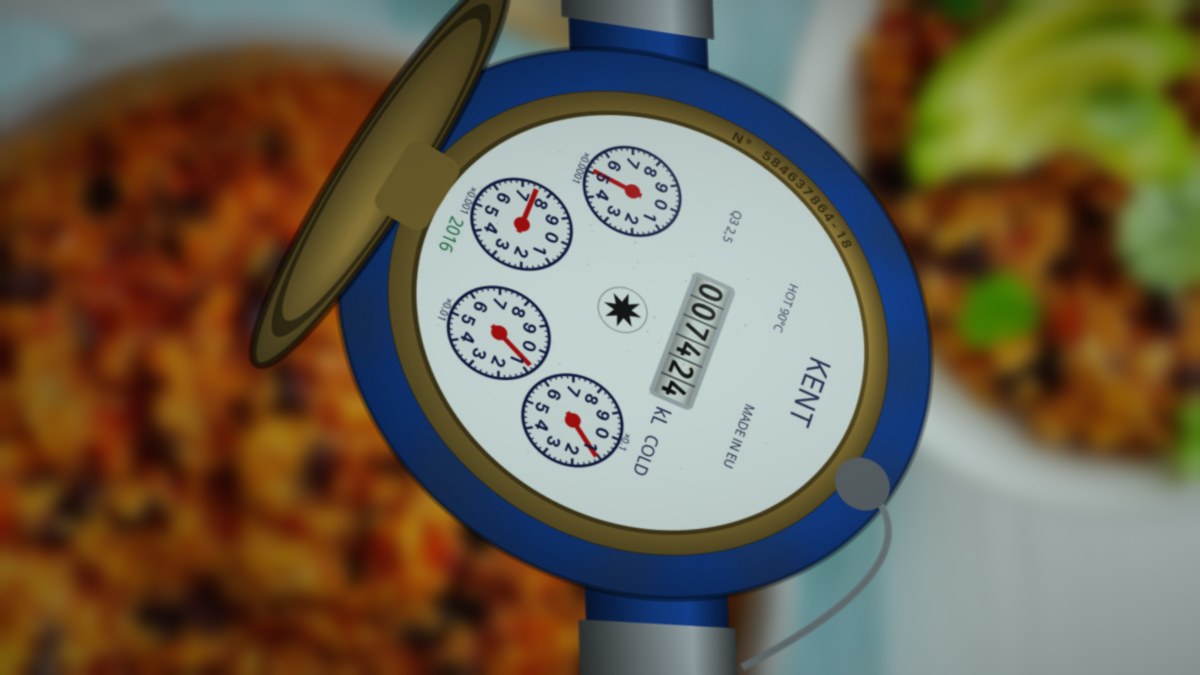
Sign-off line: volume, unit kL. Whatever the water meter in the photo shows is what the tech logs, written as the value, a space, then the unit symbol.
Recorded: 7424.1075 kL
